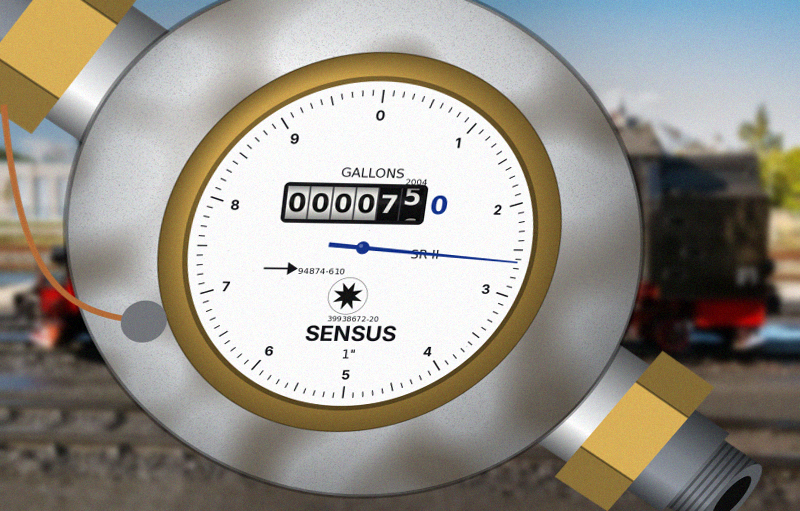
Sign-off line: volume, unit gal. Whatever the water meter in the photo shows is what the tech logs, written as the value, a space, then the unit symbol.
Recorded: 752.6 gal
